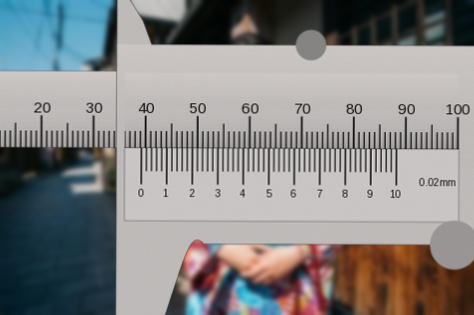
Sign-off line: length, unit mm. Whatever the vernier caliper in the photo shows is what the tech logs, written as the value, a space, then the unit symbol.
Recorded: 39.2 mm
